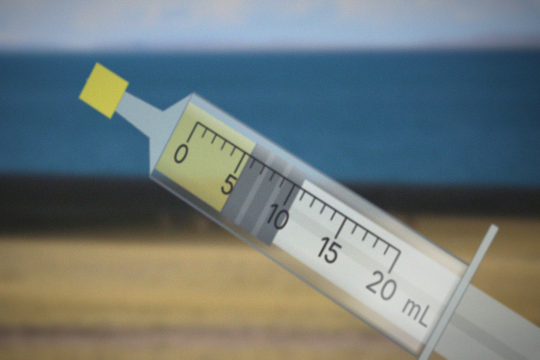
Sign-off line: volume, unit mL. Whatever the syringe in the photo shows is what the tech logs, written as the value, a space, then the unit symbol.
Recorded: 5.5 mL
